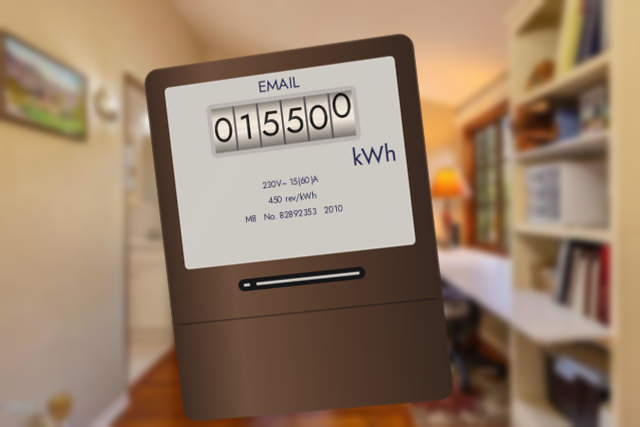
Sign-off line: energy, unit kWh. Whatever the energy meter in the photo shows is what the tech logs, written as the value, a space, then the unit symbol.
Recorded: 15500 kWh
